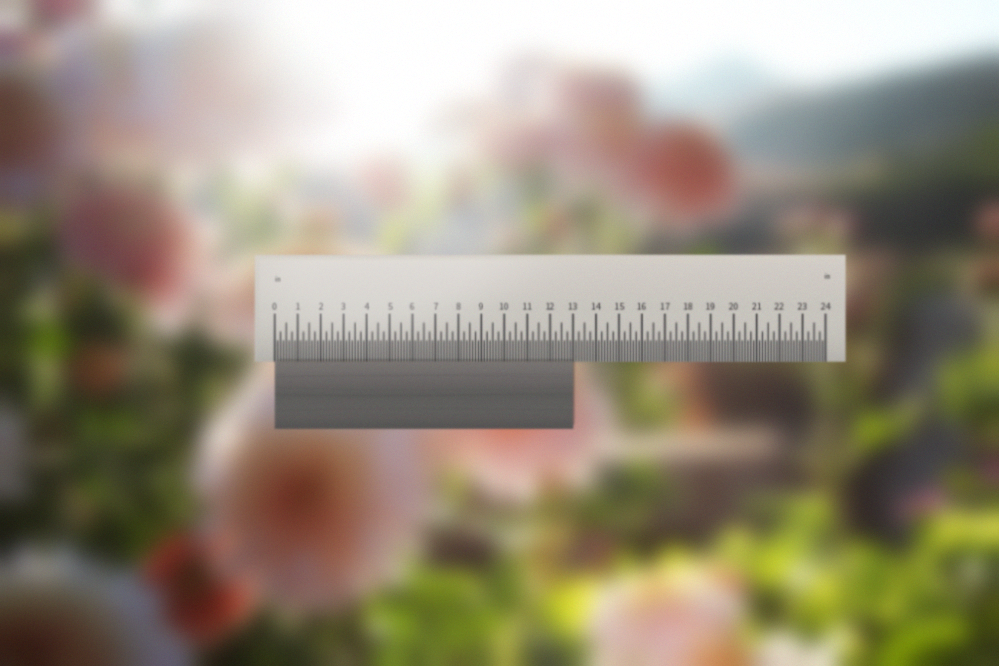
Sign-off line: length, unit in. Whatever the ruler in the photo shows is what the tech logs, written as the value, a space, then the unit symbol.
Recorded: 13 in
